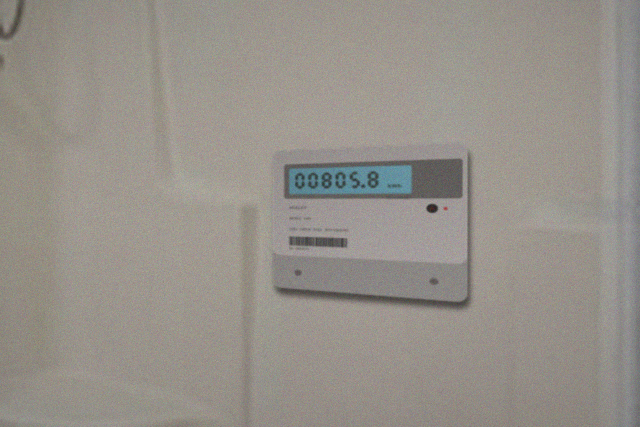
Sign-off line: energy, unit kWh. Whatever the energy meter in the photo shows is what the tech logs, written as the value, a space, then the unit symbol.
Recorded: 805.8 kWh
